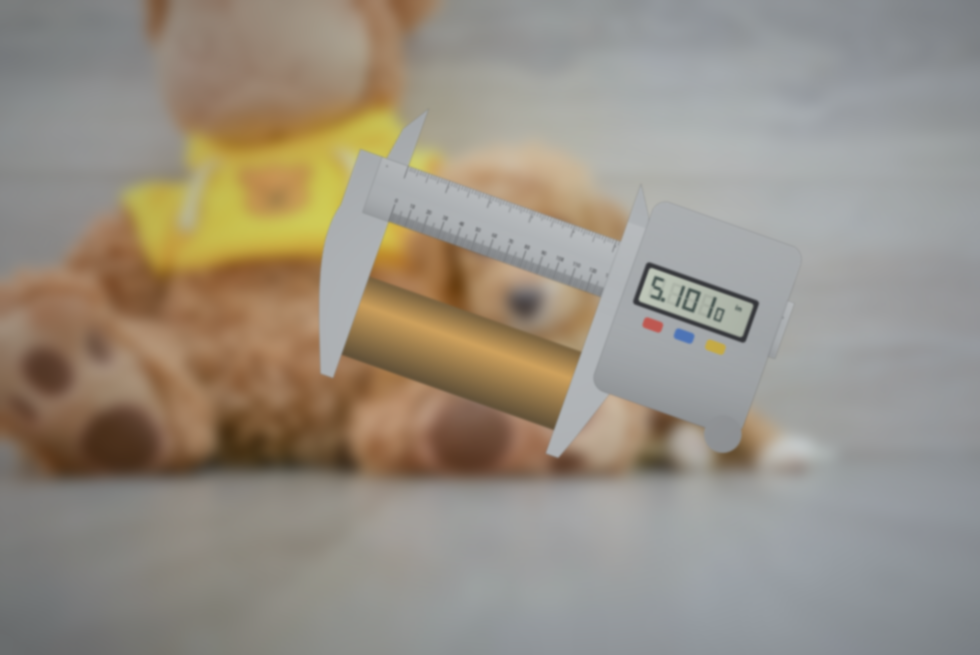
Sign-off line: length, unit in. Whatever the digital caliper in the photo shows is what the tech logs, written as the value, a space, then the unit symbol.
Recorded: 5.1010 in
